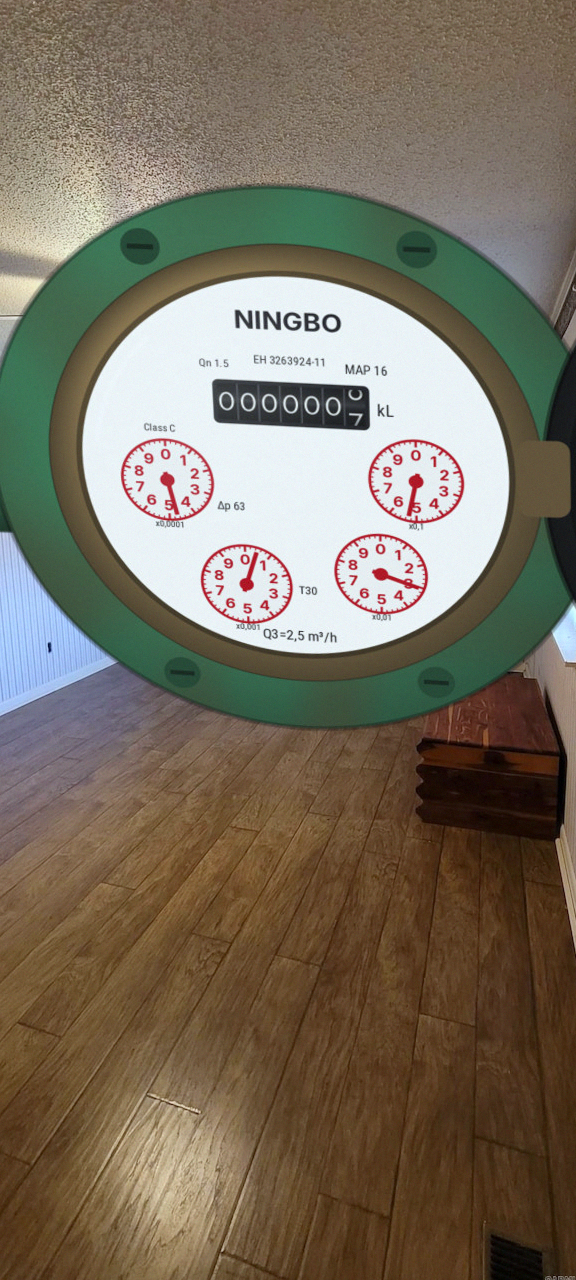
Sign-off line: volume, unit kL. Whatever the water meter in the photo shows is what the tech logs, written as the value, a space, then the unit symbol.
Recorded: 6.5304 kL
